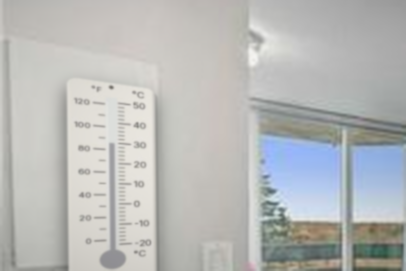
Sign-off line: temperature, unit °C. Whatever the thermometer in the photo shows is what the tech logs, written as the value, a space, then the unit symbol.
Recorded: 30 °C
